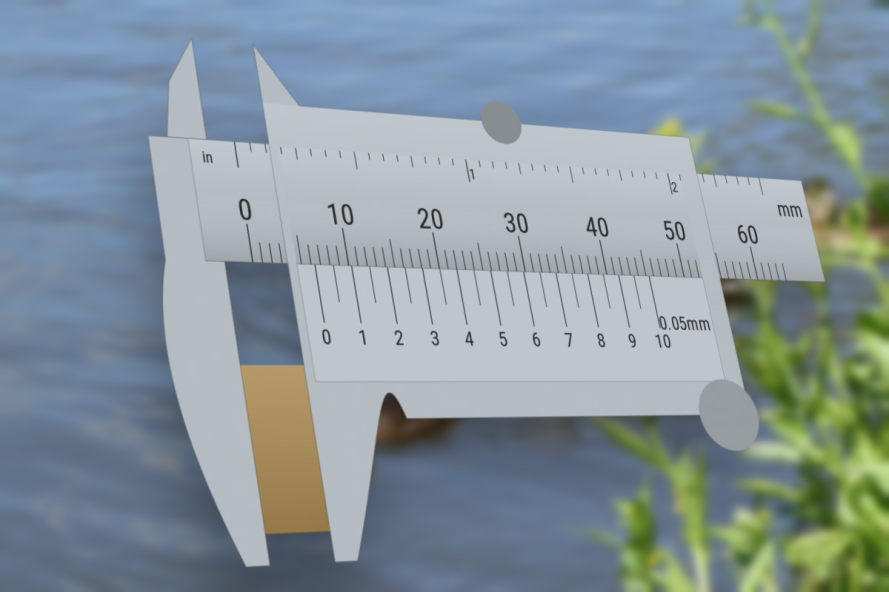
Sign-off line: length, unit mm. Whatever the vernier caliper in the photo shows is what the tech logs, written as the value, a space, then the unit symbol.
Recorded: 6.4 mm
